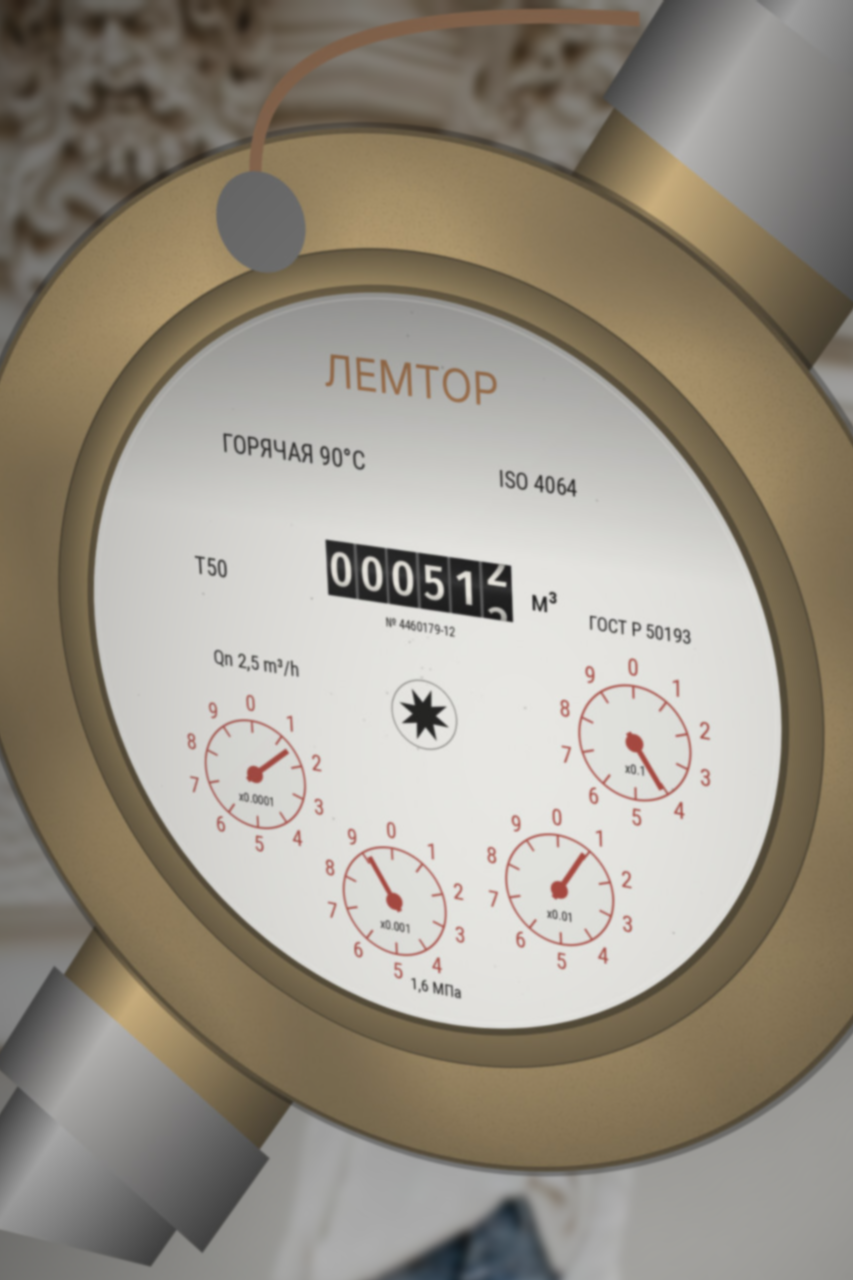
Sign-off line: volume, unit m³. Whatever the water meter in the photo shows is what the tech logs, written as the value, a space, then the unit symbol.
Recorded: 512.4091 m³
